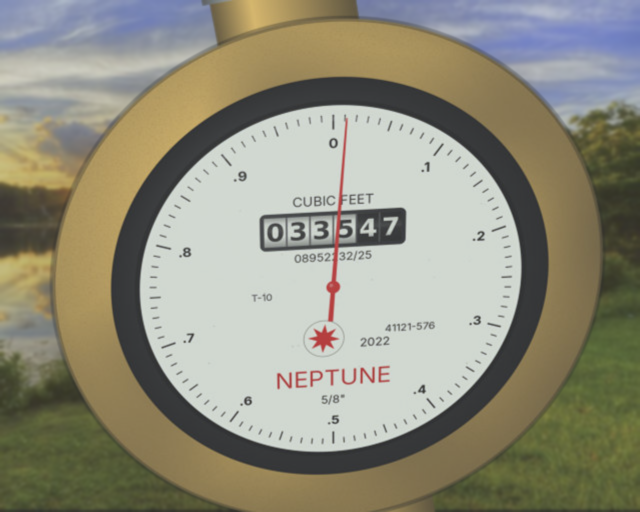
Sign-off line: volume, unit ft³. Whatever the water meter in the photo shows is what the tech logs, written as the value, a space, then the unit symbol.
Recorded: 33547.01 ft³
